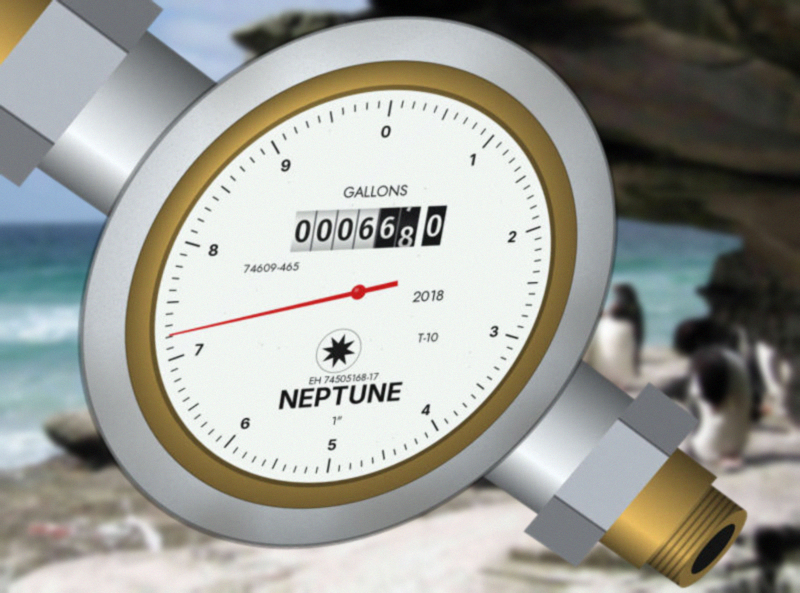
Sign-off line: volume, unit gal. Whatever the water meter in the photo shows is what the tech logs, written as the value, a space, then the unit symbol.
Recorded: 6677.2 gal
